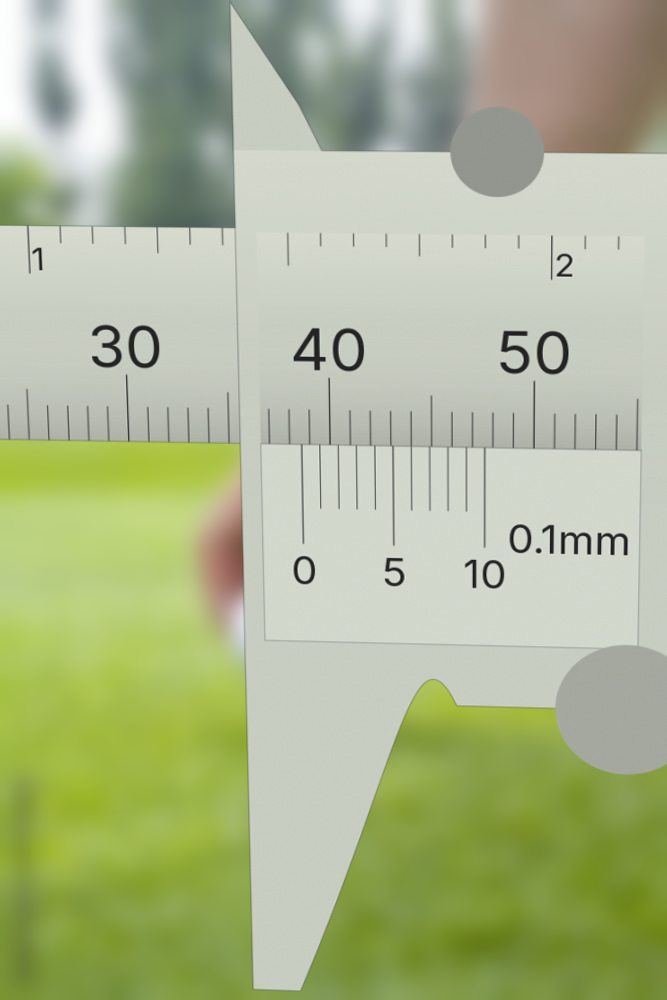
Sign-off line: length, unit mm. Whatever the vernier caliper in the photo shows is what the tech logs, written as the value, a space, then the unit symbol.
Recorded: 38.6 mm
